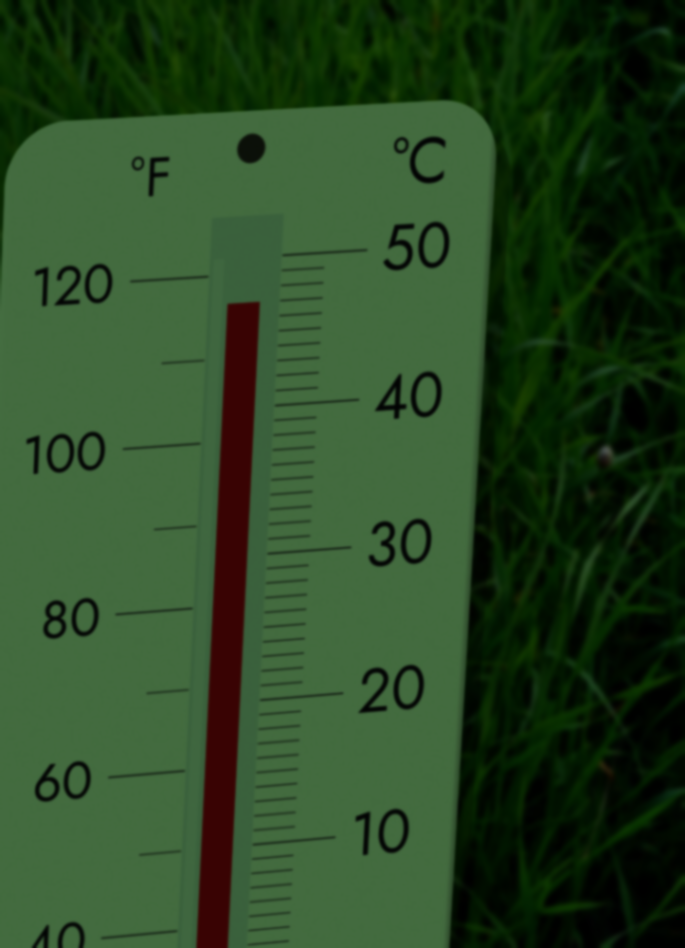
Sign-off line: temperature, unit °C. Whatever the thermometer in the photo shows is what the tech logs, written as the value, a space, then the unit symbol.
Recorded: 47 °C
